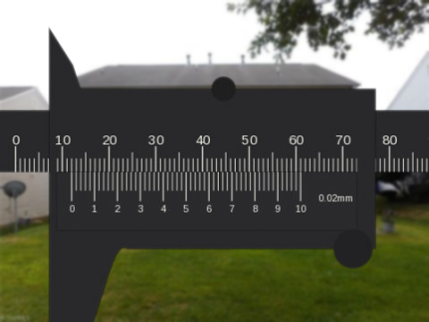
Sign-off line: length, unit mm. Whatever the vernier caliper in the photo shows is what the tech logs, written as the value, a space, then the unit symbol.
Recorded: 12.0 mm
